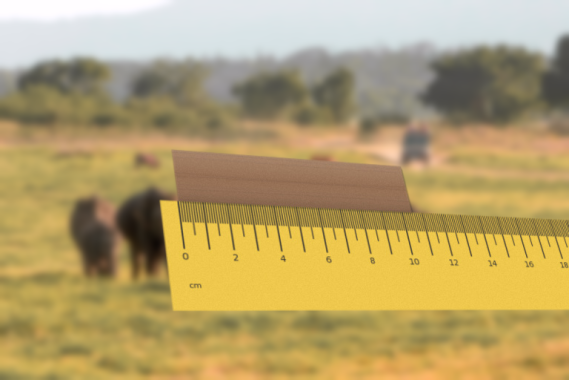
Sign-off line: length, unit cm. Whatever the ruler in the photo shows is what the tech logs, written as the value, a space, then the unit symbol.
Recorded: 10.5 cm
